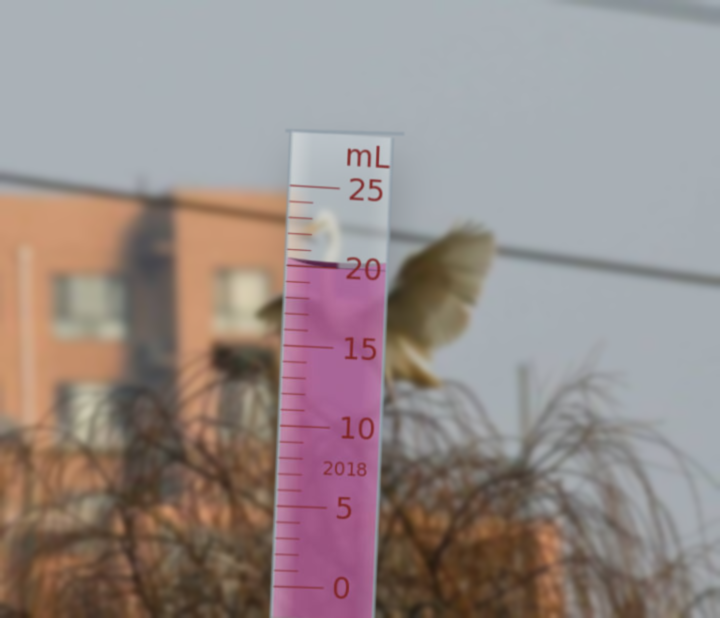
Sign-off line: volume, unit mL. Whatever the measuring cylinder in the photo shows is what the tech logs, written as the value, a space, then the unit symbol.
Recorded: 20 mL
